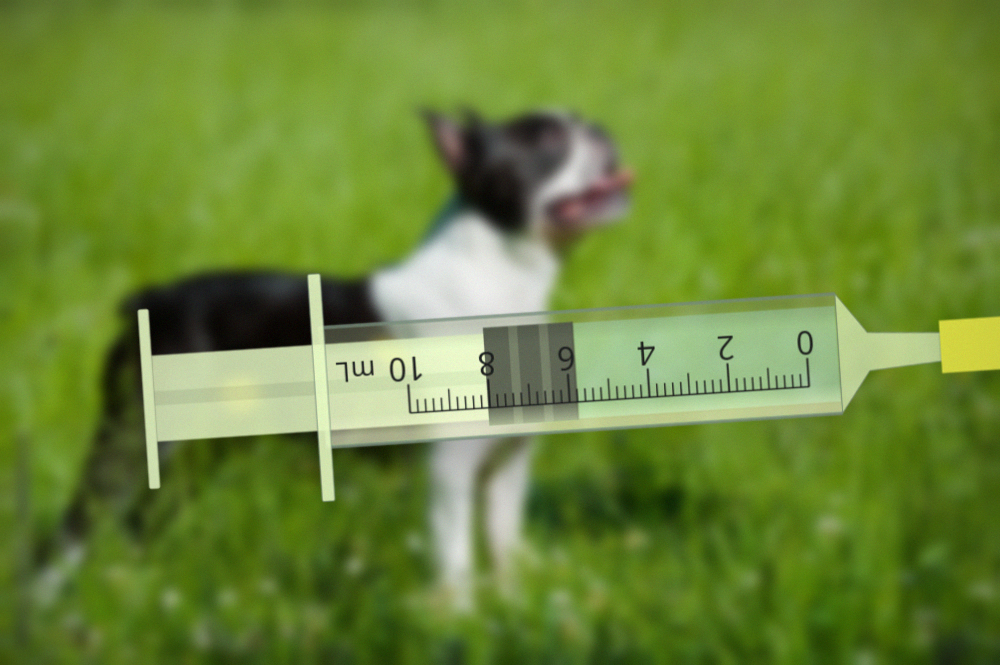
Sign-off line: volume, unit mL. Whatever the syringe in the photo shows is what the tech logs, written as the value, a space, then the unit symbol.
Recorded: 5.8 mL
